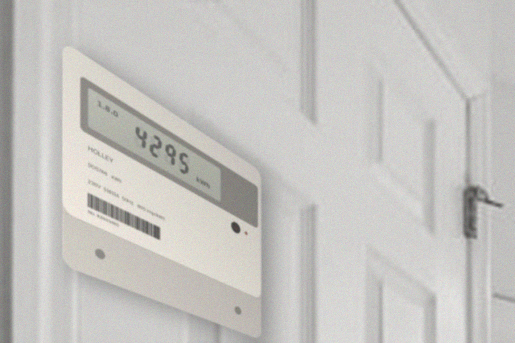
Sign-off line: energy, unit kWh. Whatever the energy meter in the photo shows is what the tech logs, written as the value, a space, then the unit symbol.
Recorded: 4295 kWh
